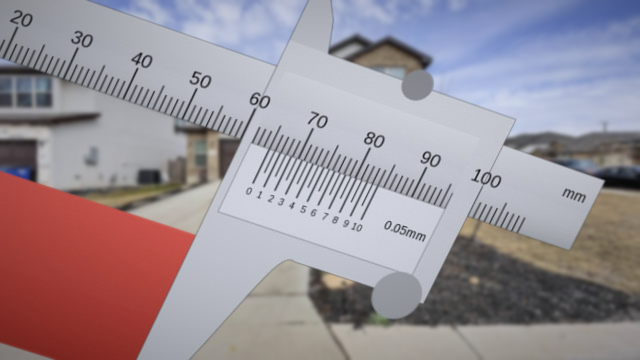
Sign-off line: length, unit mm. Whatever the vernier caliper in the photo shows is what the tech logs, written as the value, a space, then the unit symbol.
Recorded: 65.0 mm
